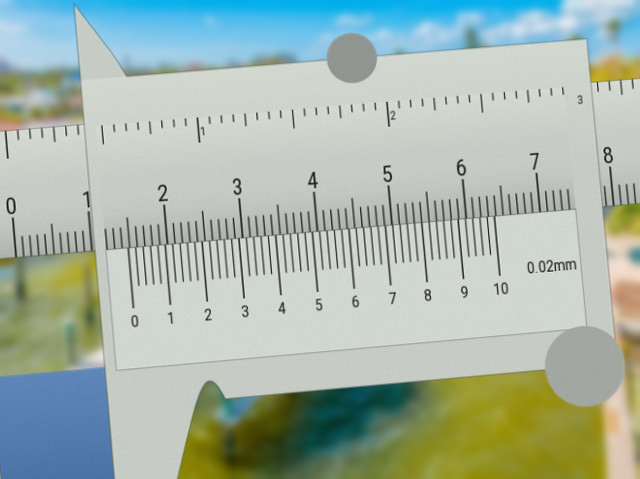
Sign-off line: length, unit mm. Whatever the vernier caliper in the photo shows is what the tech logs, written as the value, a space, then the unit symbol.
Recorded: 14.8 mm
